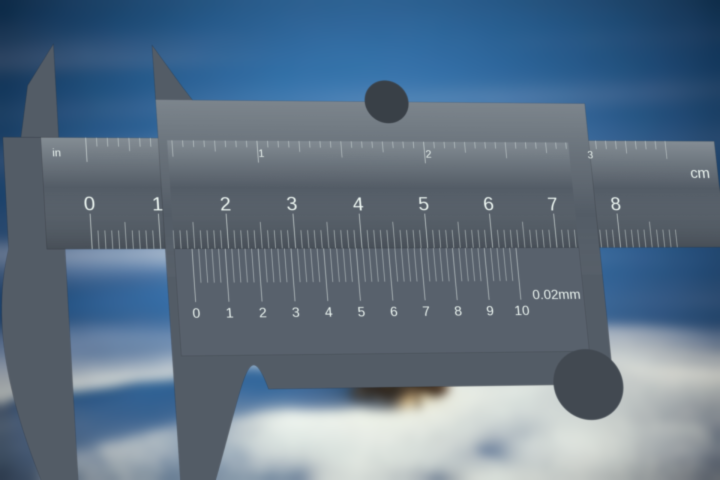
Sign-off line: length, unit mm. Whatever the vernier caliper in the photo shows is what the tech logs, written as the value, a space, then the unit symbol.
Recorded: 14.6 mm
